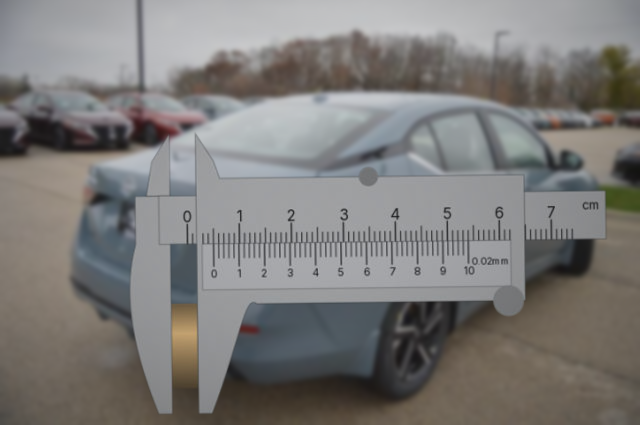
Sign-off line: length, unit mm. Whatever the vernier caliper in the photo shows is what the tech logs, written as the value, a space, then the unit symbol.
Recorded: 5.0 mm
